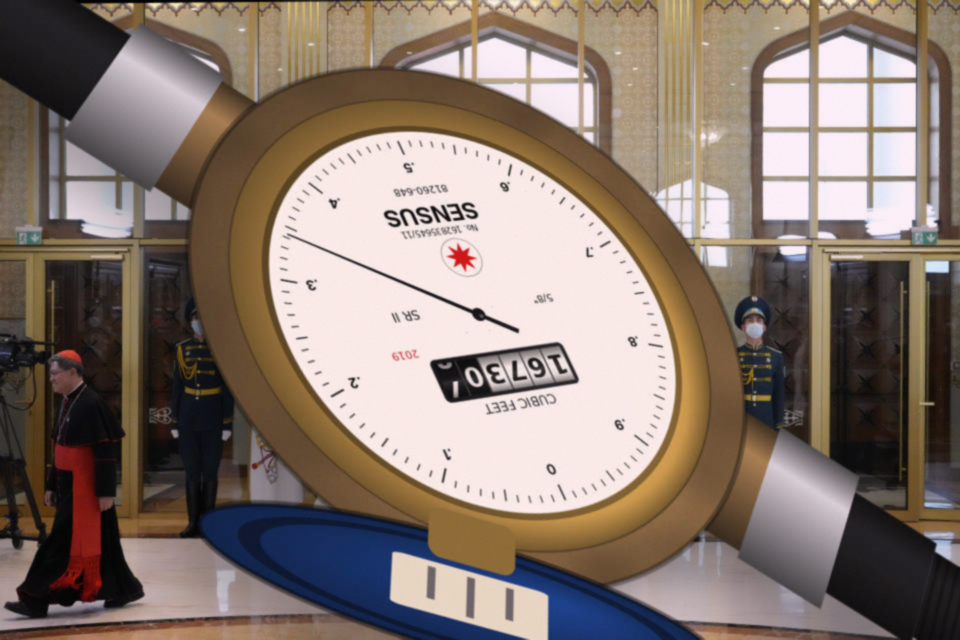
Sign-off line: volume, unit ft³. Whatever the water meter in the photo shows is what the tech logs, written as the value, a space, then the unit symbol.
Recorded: 167307.34 ft³
